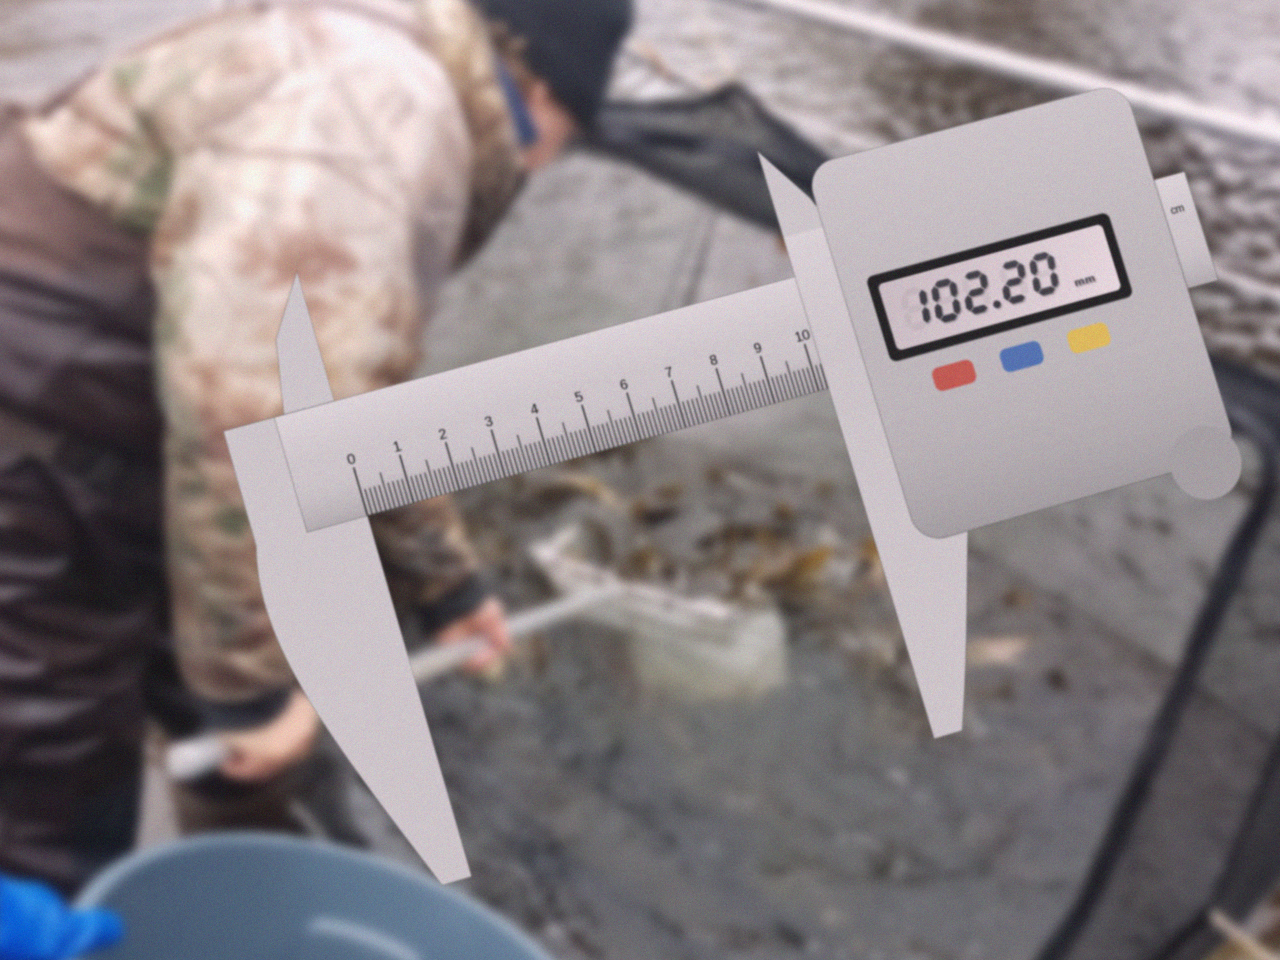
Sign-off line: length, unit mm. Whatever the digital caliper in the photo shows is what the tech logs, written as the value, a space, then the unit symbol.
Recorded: 102.20 mm
